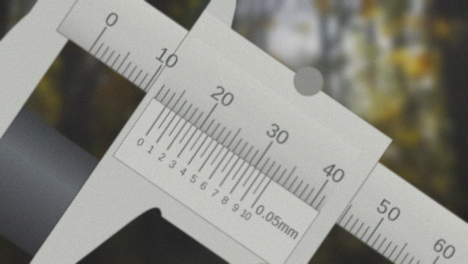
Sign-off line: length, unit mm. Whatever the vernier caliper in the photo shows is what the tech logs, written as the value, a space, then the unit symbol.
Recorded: 14.0 mm
